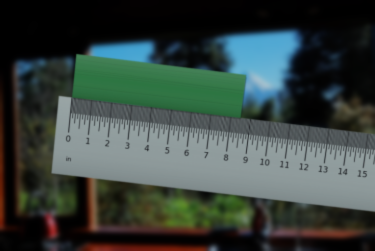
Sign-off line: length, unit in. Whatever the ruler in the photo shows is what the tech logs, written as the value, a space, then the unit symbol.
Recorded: 8.5 in
